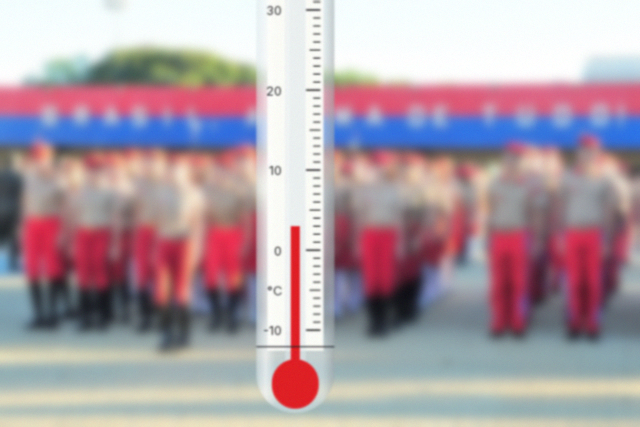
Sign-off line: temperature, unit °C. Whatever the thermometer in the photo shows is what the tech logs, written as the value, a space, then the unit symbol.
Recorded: 3 °C
